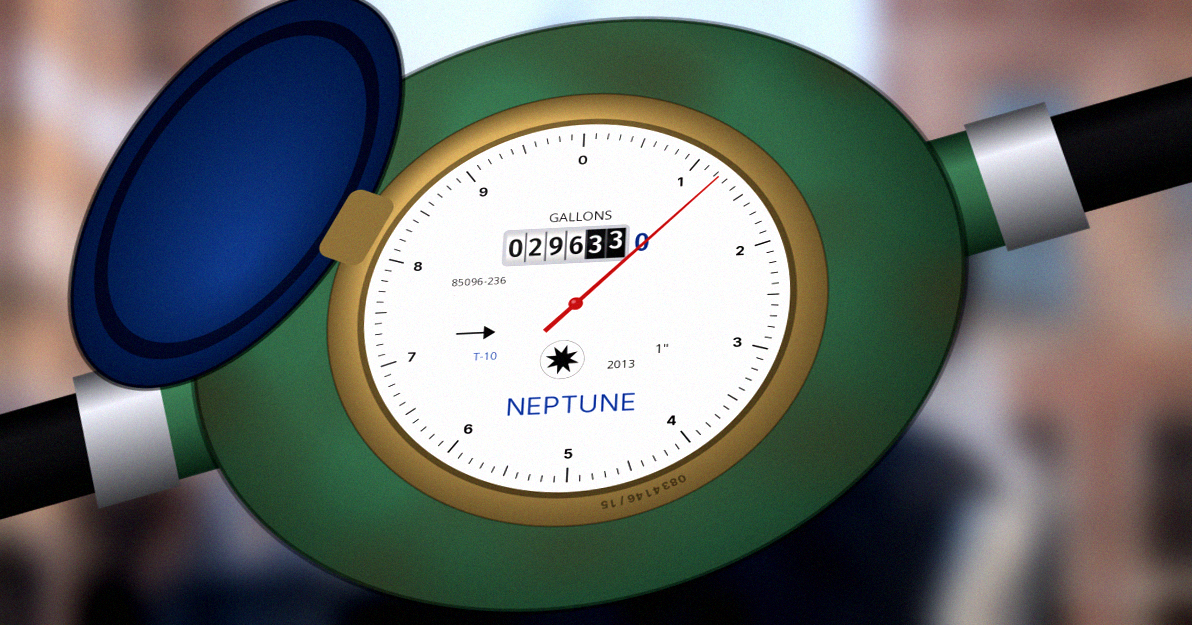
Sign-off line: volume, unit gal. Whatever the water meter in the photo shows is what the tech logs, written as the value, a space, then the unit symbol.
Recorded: 296331.2 gal
